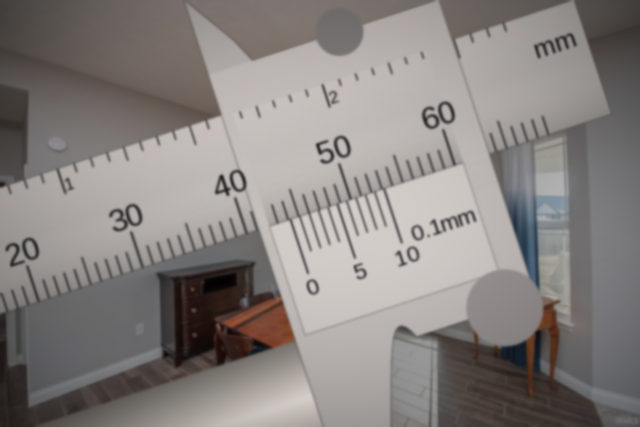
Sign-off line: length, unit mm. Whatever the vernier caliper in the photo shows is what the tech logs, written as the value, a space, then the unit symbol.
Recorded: 44.2 mm
